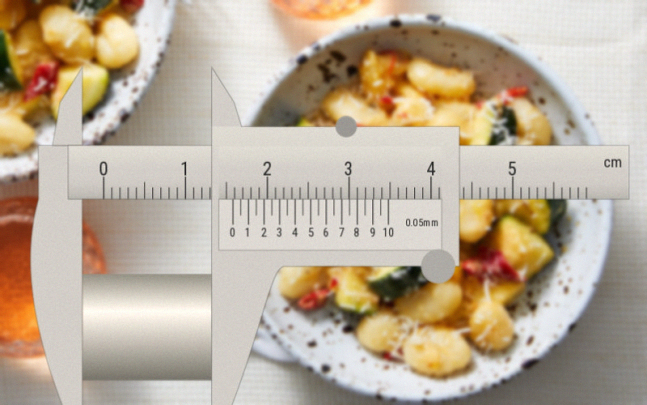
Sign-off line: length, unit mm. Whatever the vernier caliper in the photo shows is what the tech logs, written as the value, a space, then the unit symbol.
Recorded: 15.8 mm
